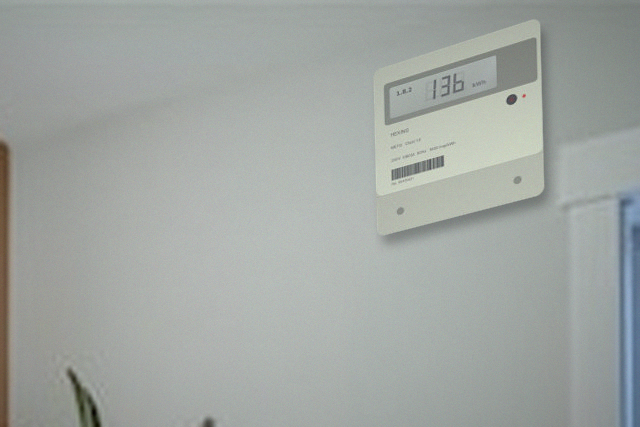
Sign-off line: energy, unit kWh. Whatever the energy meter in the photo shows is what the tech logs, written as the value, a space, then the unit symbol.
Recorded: 136 kWh
